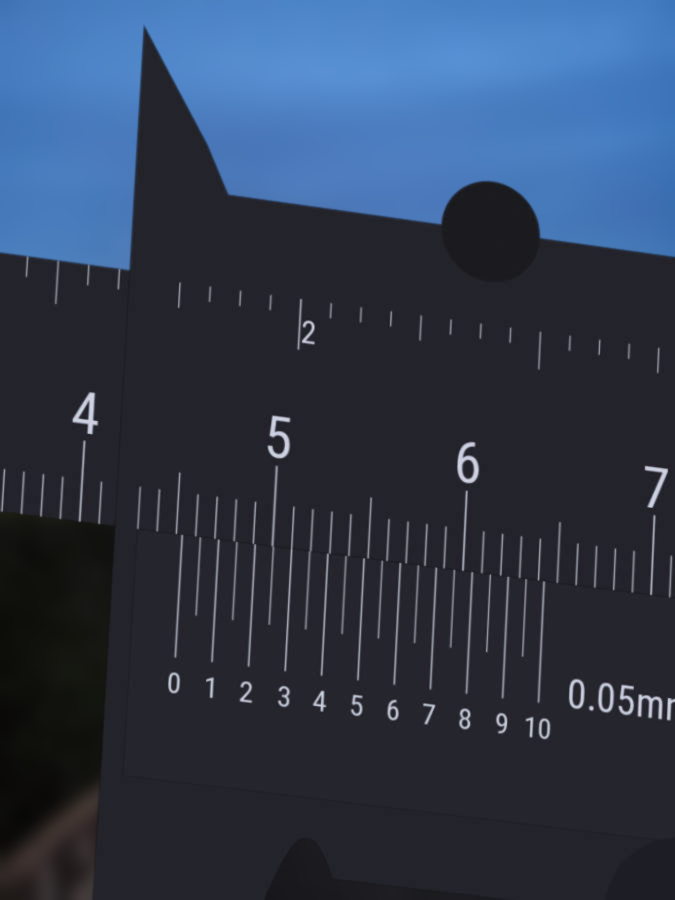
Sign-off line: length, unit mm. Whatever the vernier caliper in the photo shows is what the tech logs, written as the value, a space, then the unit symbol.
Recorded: 45.3 mm
